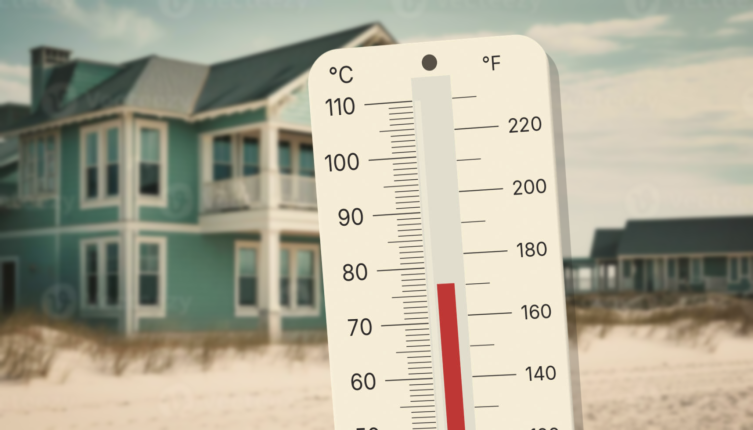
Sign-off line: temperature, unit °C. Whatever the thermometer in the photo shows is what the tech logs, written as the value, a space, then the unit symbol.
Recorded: 77 °C
